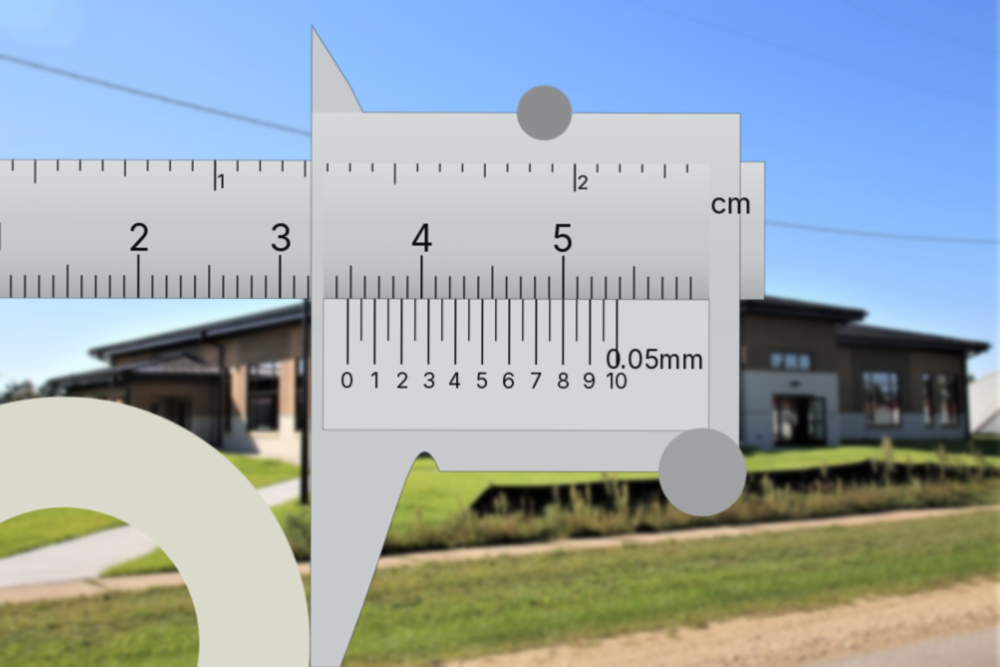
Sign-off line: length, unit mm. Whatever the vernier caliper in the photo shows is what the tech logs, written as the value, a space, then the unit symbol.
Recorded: 34.8 mm
